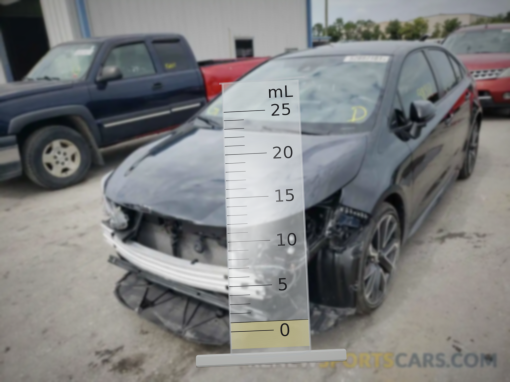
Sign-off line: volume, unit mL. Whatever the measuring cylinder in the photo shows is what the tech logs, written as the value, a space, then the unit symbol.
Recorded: 1 mL
